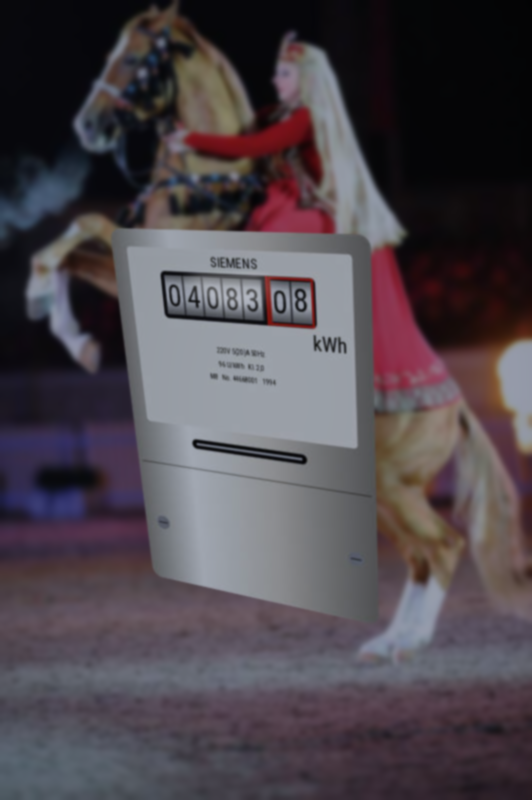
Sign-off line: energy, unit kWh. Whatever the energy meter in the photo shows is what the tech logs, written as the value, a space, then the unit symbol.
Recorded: 4083.08 kWh
